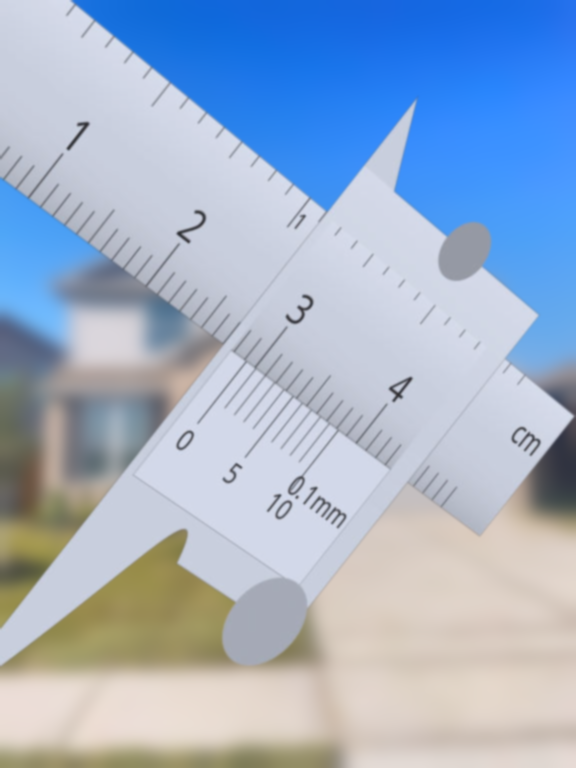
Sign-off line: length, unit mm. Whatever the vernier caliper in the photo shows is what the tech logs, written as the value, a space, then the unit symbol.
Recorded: 29.2 mm
